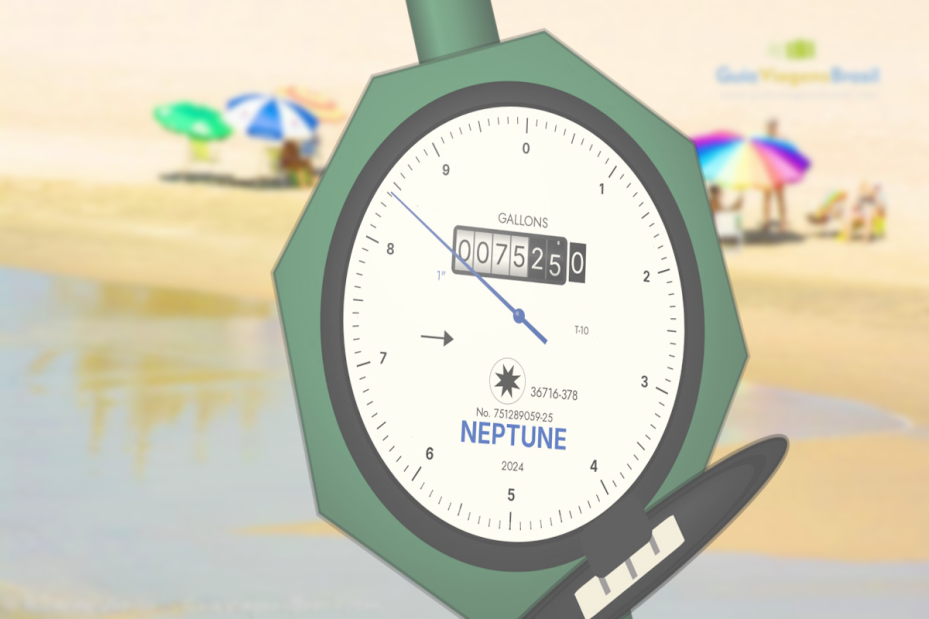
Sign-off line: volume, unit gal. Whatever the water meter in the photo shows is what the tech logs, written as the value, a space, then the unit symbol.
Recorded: 75248.4 gal
